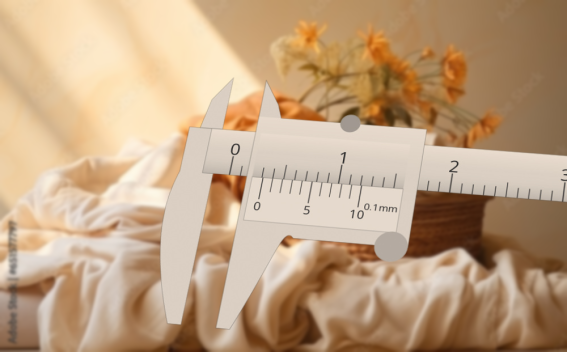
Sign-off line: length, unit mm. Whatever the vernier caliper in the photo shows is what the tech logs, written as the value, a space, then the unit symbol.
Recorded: 3.1 mm
